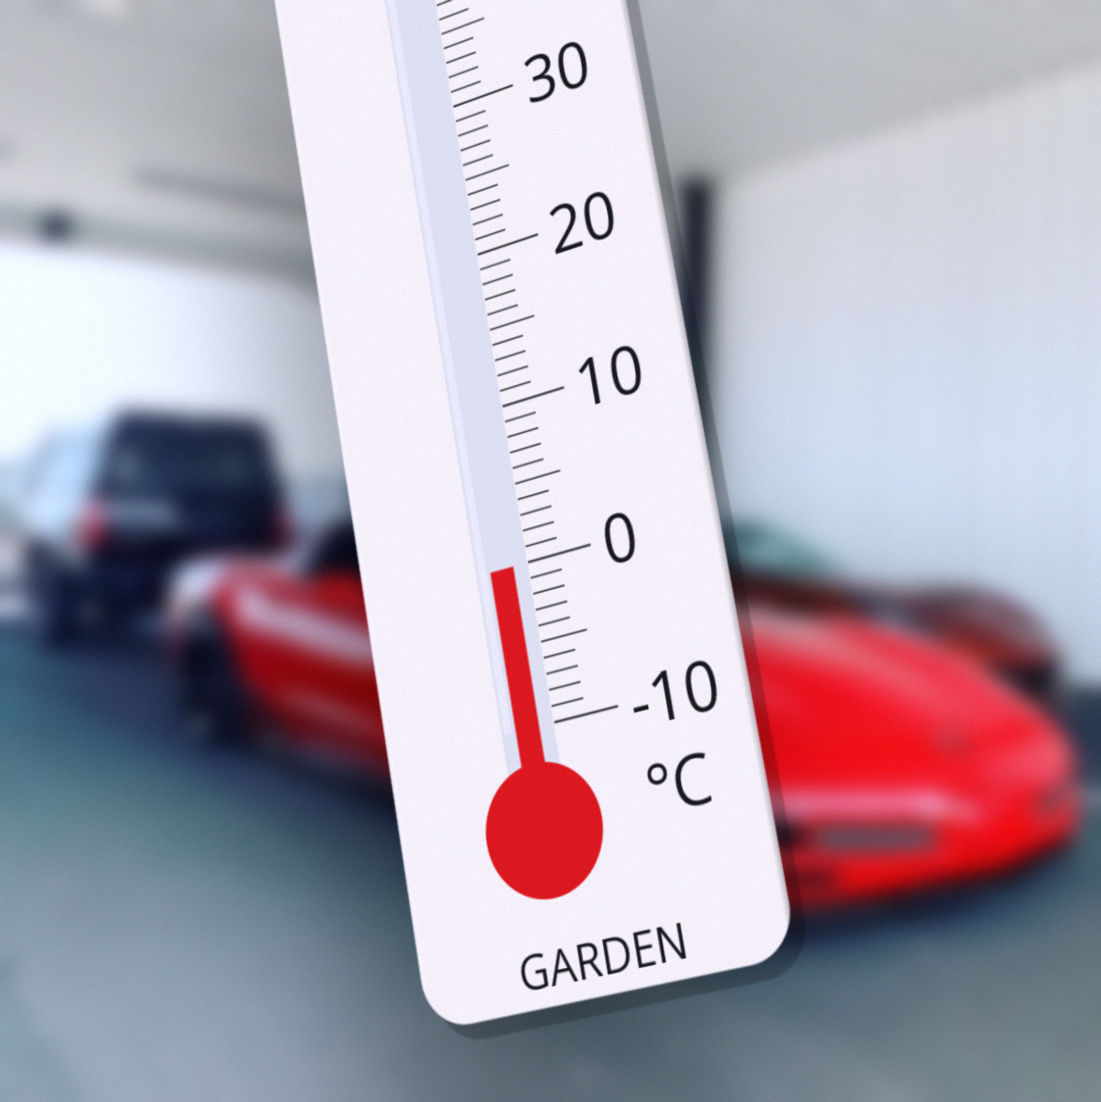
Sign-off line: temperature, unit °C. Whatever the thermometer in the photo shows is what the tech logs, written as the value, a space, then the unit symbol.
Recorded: 0 °C
